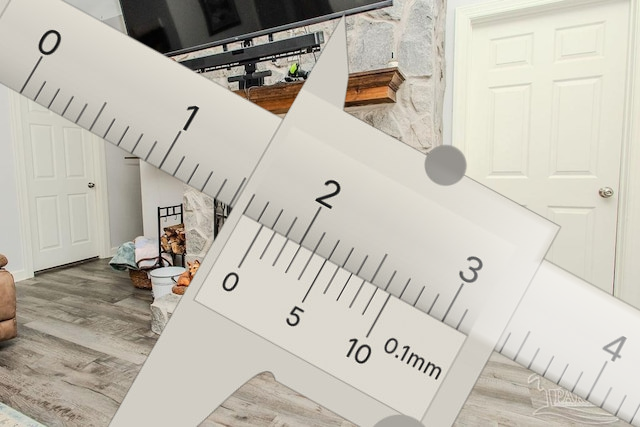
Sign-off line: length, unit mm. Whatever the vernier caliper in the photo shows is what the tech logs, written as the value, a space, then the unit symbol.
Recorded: 17.4 mm
